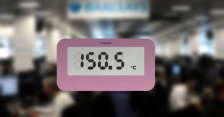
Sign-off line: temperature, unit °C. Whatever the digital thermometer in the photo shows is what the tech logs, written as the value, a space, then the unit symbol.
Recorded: 150.5 °C
